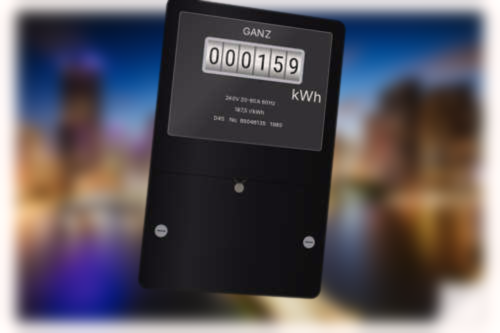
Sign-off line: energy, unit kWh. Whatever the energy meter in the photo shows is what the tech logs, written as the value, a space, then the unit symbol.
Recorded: 159 kWh
